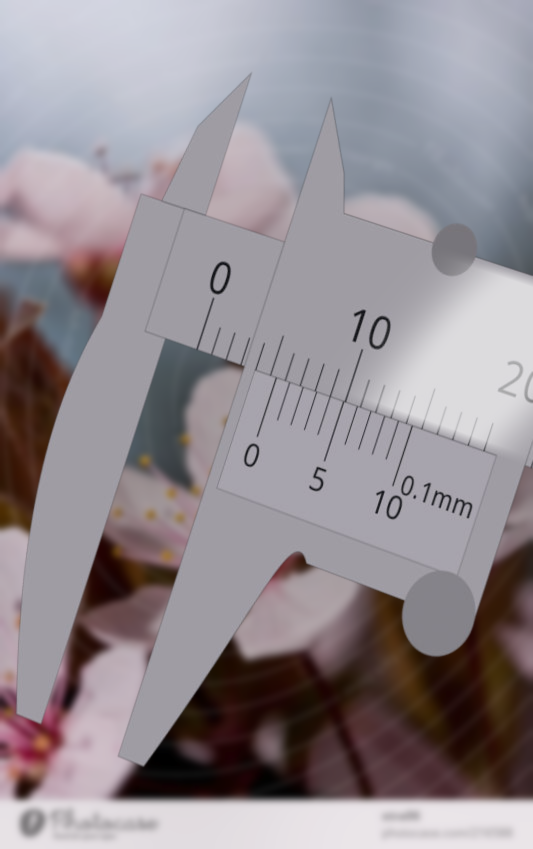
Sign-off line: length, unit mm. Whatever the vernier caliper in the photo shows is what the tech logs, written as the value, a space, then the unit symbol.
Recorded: 5.4 mm
